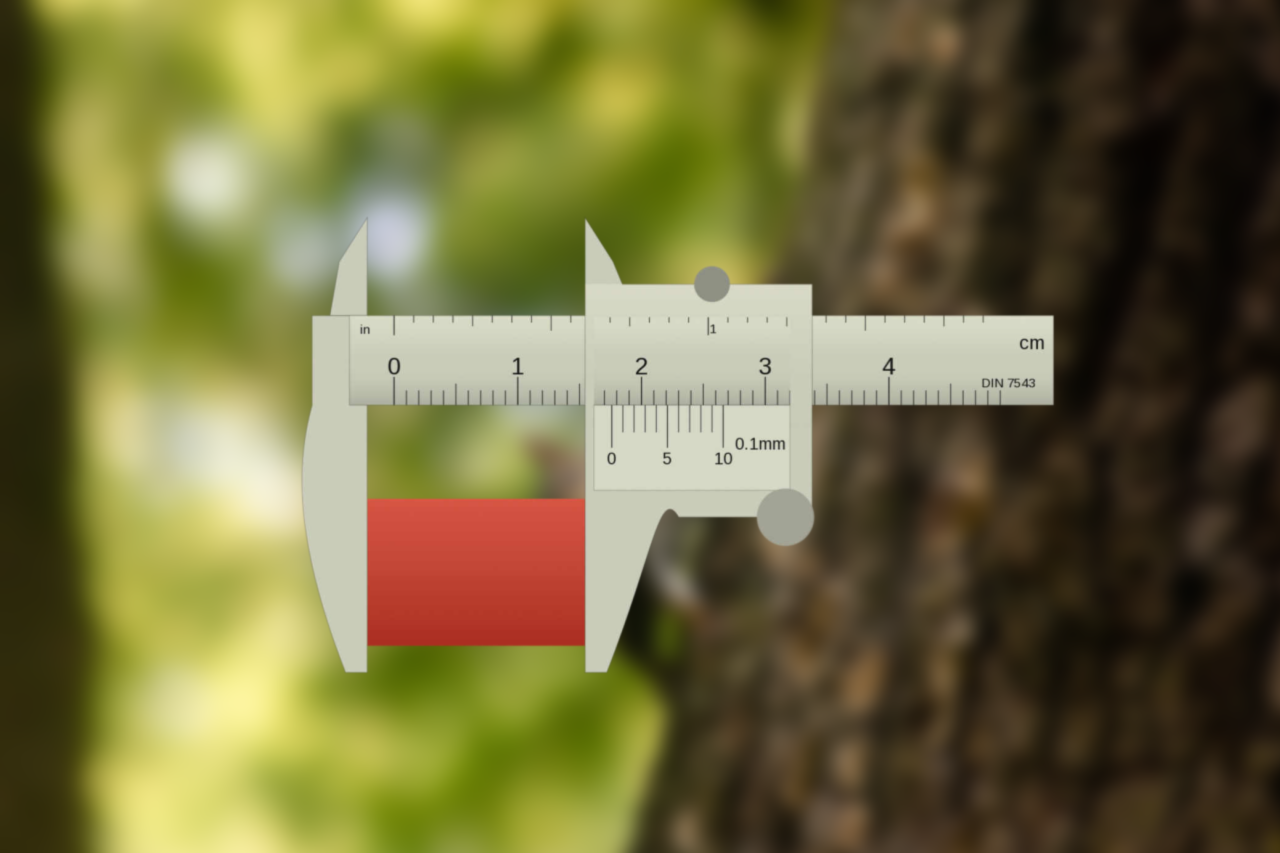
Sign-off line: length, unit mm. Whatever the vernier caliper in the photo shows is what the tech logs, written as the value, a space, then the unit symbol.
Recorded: 17.6 mm
